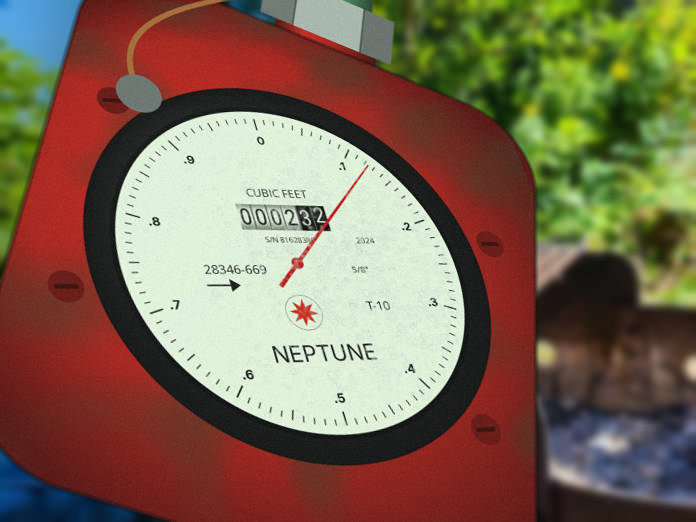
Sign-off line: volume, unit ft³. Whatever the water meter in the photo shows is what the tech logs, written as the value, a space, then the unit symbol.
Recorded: 232.12 ft³
